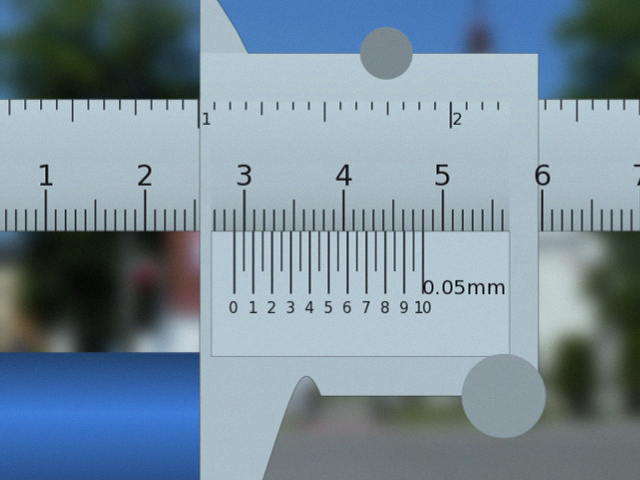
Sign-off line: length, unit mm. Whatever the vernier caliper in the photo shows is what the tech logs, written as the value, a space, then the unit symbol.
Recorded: 29.0 mm
